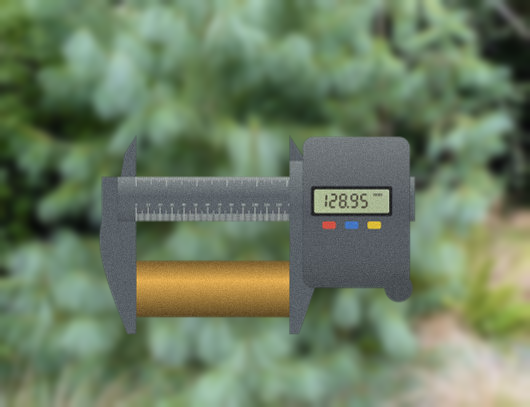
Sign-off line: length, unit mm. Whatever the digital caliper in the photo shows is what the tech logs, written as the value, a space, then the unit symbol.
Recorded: 128.95 mm
